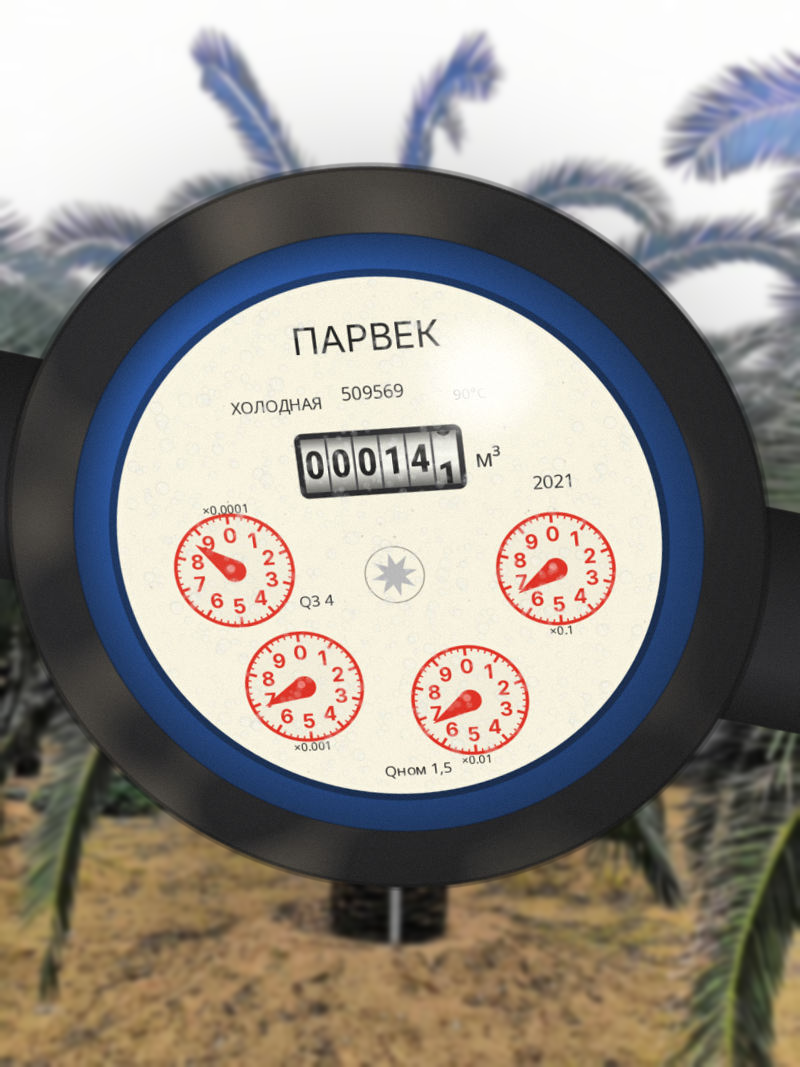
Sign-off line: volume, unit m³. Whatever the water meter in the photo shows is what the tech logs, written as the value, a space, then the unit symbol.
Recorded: 140.6668 m³
